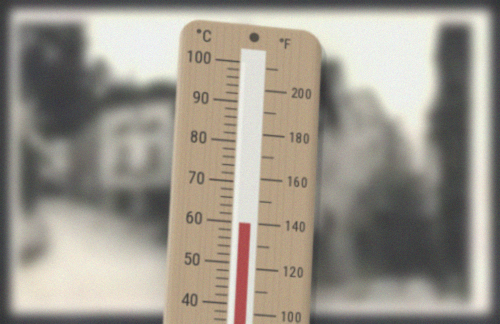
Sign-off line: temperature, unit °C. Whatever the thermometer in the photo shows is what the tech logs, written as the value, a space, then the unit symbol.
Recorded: 60 °C
